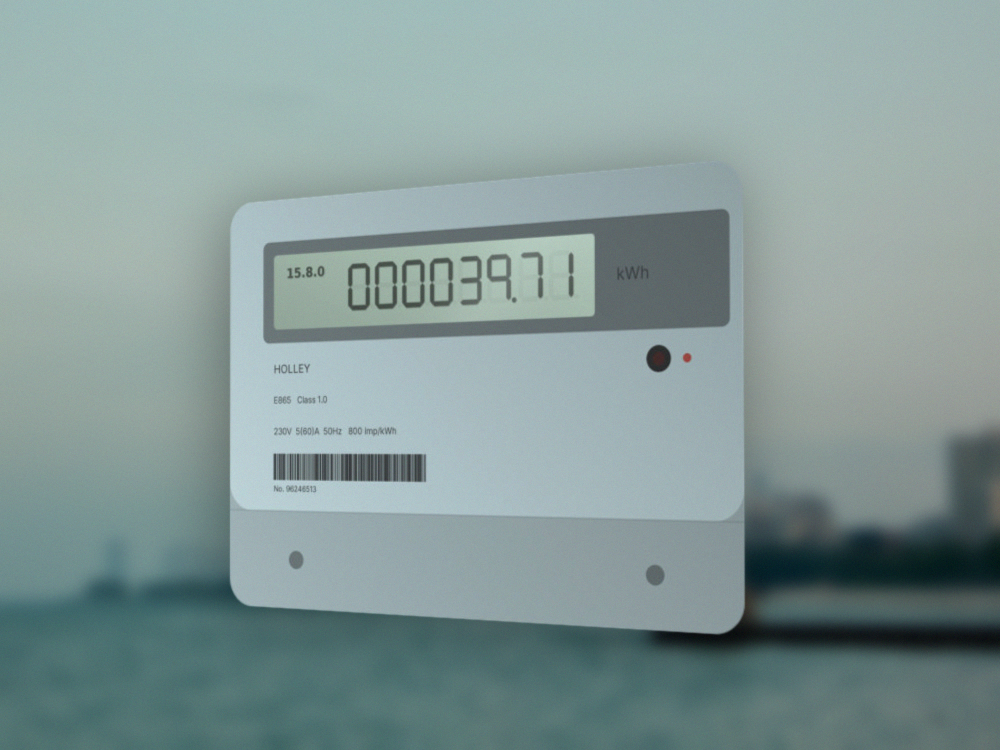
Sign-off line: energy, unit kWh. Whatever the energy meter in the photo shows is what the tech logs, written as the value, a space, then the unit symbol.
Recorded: 39.71 kWh
